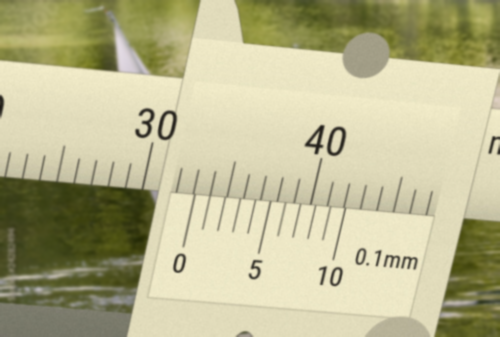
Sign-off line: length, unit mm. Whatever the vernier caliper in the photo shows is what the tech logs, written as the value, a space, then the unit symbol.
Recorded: 33.1 mm
